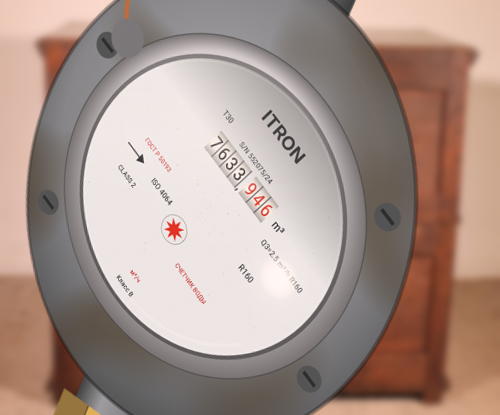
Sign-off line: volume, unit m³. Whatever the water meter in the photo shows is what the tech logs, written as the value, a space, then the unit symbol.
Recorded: 7633.946 m³
